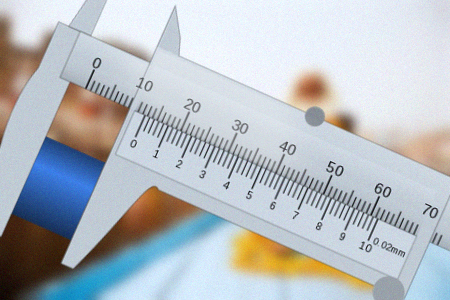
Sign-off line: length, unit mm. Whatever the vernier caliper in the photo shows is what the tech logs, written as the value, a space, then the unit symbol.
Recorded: 12.5 mm
